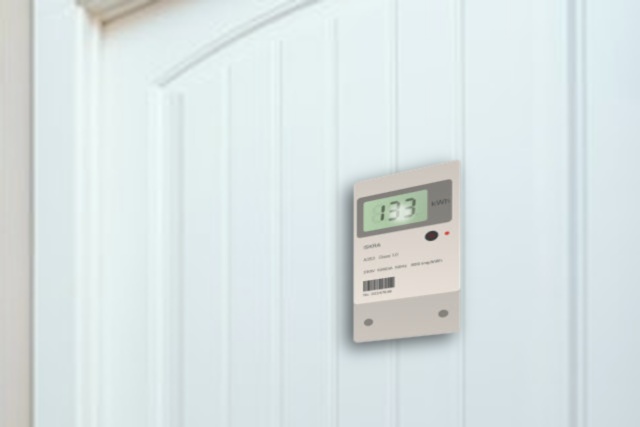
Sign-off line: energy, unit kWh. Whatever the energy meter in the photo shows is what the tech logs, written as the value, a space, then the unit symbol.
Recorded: 133 kWh
